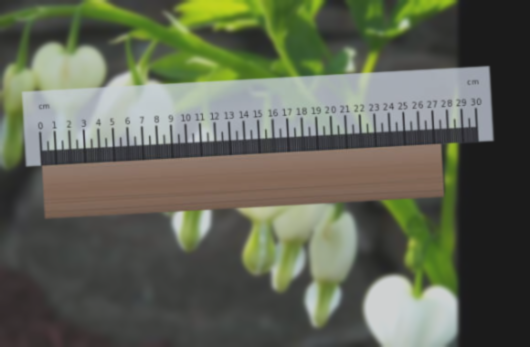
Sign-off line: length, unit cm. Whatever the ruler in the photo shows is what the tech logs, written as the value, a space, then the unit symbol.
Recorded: 27.5 cm
